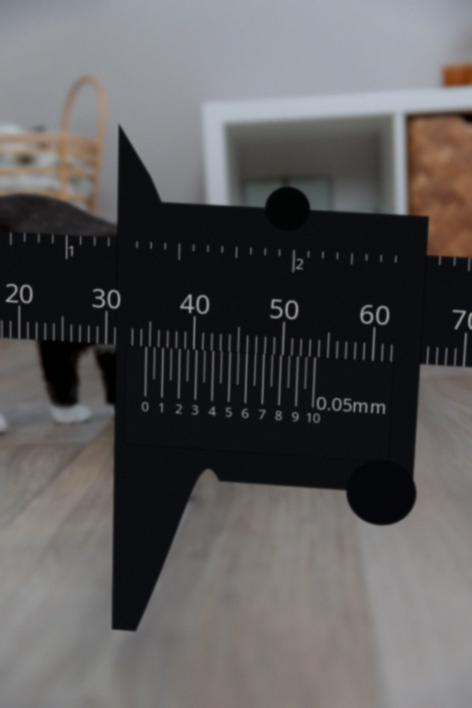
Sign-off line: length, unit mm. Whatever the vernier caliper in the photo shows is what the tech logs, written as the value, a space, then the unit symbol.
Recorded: 34.6 mm
